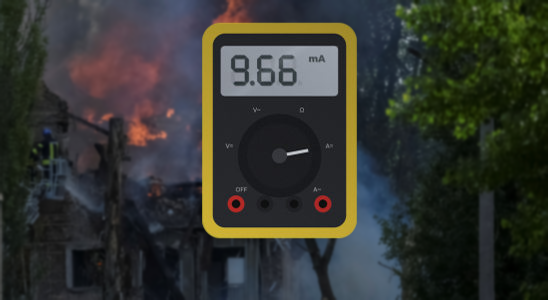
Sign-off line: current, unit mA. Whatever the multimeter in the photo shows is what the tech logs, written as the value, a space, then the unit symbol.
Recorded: 9.66 mA
